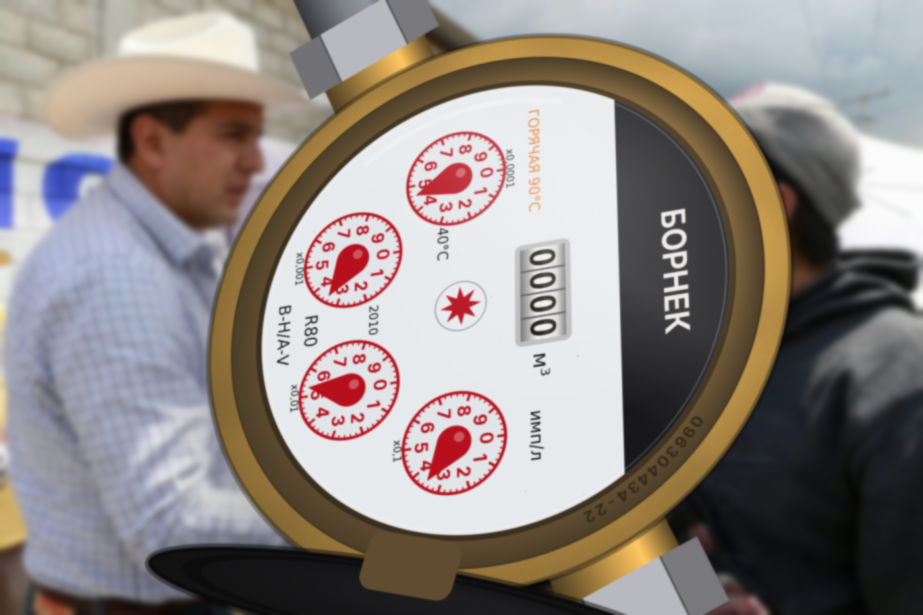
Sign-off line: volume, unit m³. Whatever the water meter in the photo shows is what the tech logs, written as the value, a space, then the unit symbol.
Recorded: 0.3534 m³
